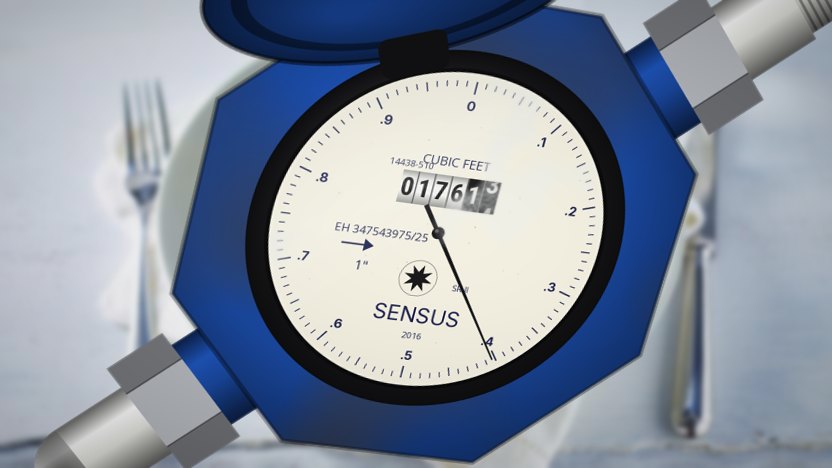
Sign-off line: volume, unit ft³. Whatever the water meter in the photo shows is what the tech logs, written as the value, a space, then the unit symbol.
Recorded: 17613.40 ft³
